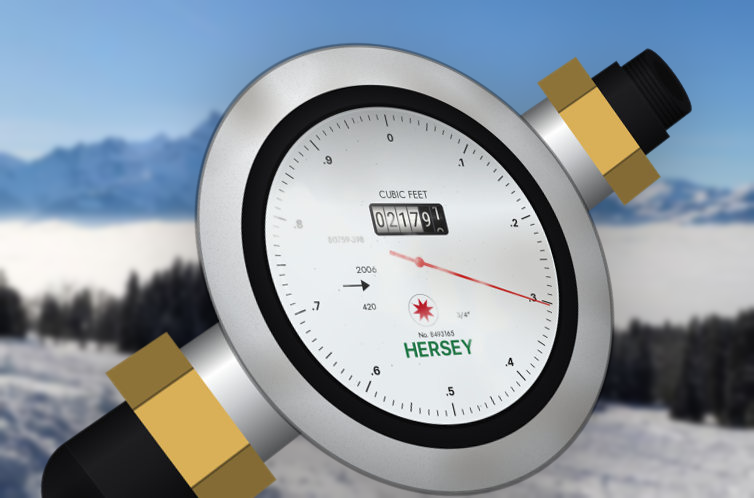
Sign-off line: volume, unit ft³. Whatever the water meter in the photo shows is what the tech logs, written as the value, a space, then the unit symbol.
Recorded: 21791.30 ft³
